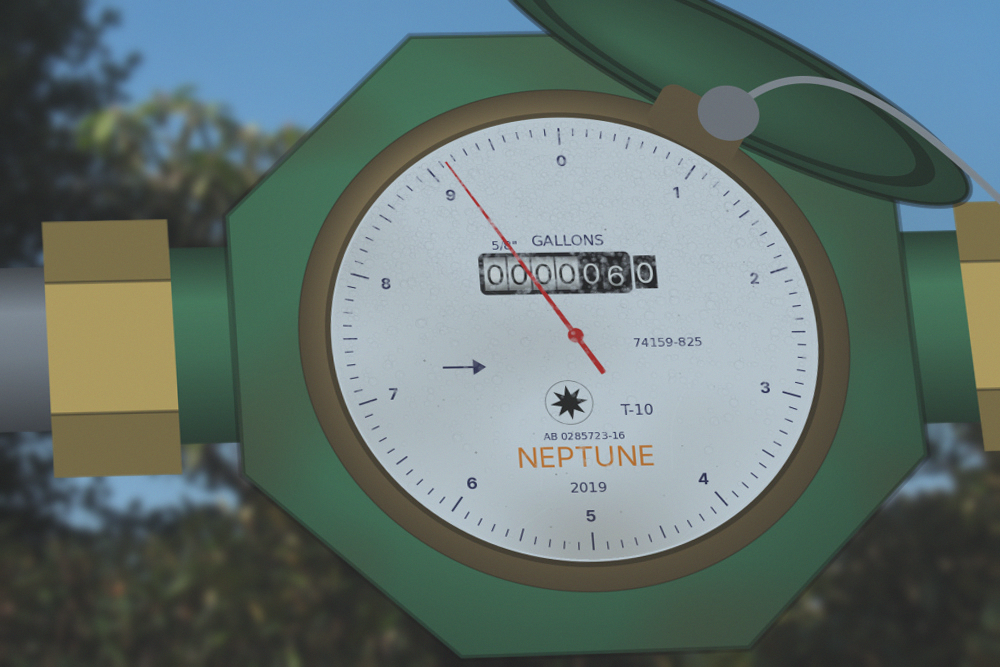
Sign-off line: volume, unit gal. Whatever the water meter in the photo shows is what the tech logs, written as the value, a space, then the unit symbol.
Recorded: 59.1 gal
